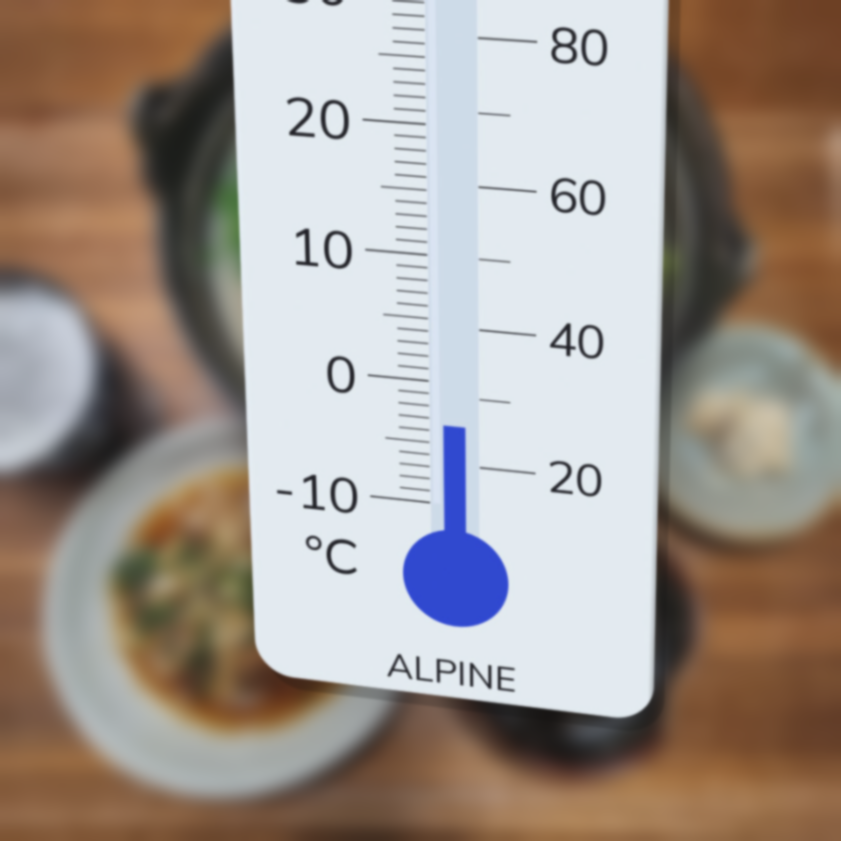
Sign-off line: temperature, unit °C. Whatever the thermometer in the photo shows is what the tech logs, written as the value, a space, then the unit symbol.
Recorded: -3.5 °C
